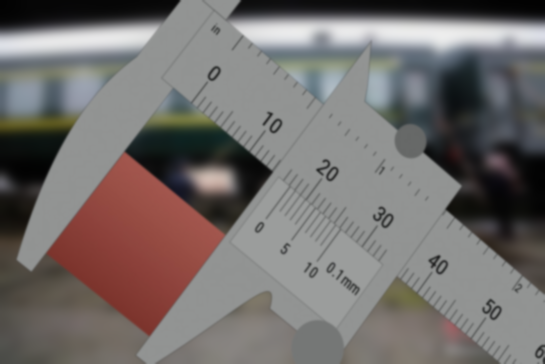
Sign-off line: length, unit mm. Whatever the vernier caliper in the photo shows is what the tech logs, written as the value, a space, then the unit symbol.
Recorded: 17.2 mm
